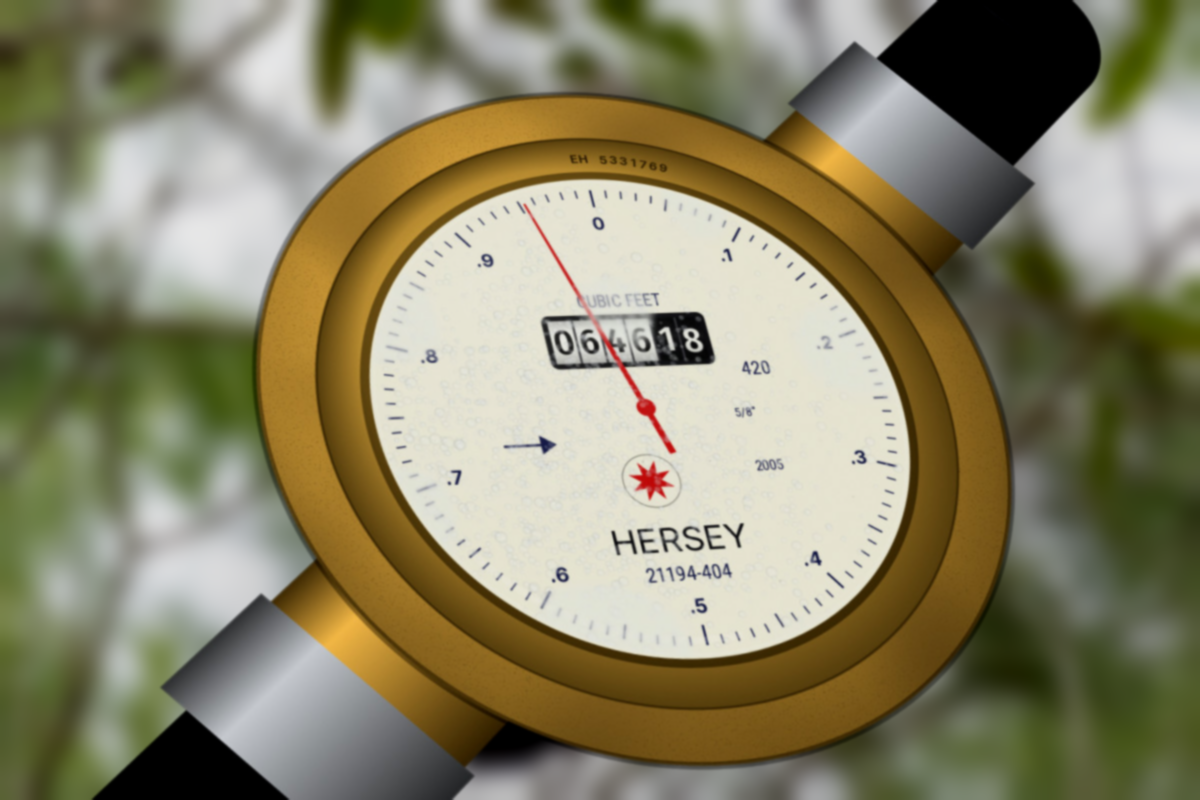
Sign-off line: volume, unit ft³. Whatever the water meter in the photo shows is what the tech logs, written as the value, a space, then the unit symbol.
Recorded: 64617.95 ft³
